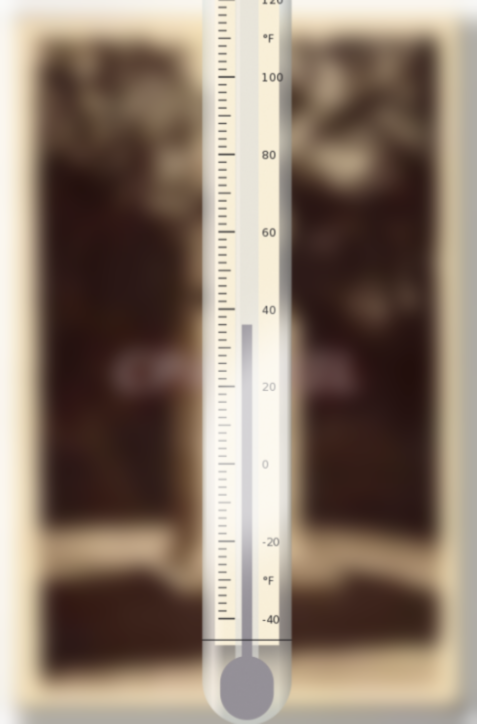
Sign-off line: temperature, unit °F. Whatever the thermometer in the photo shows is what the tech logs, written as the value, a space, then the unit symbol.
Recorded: 36 °F
